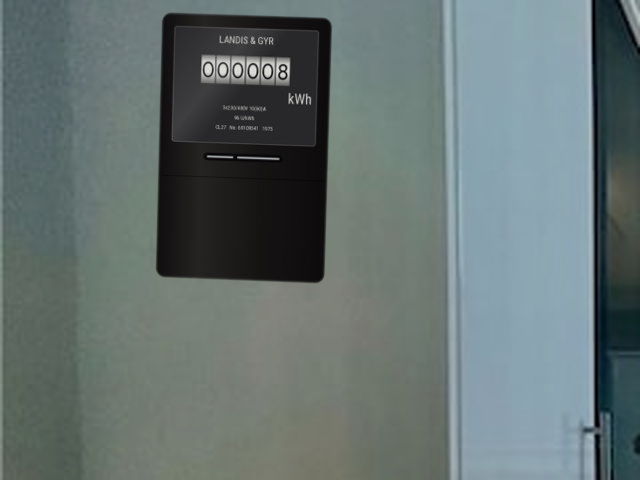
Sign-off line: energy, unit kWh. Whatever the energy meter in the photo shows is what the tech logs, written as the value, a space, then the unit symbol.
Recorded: 8 kWh
